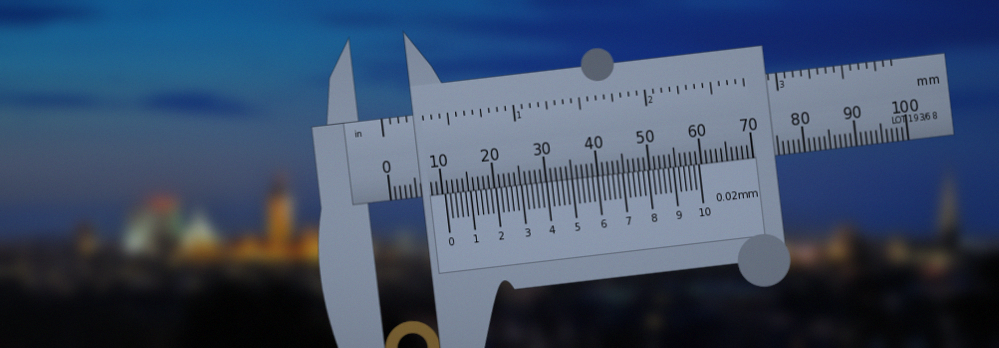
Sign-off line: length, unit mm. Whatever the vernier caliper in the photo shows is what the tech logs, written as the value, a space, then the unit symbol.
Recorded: 10.5 mm
